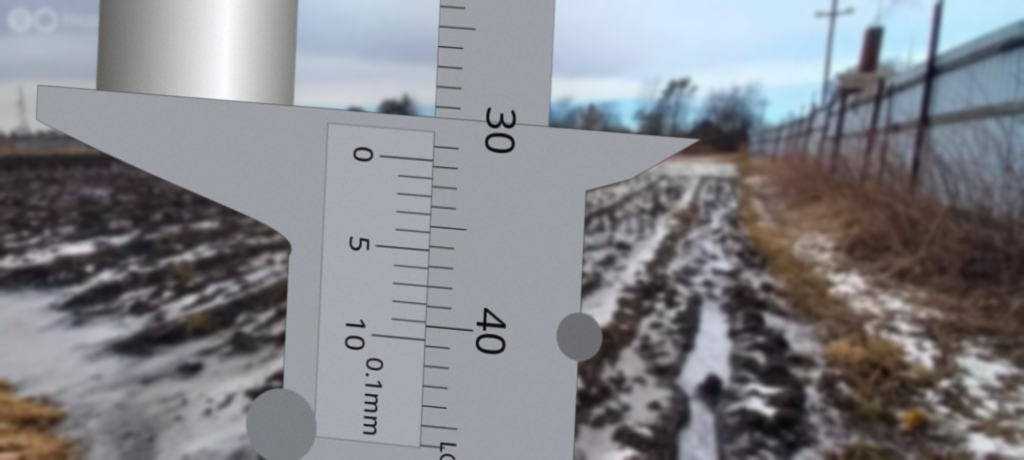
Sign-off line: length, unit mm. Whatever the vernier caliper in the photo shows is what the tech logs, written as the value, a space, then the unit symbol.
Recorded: 31.7 mm
